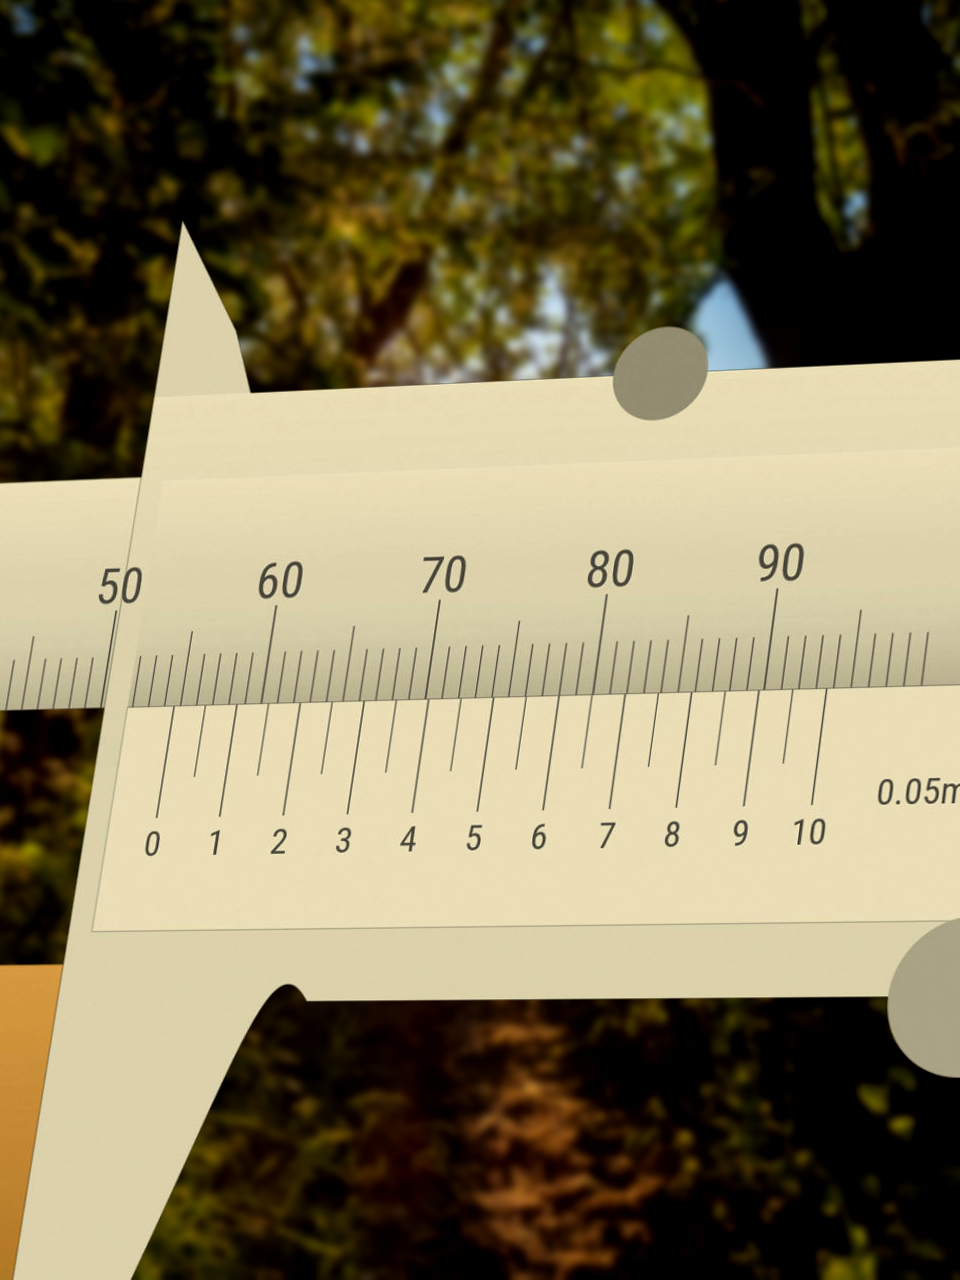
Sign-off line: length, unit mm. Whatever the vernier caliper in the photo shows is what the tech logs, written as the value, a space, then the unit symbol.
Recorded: 54.6 mm
